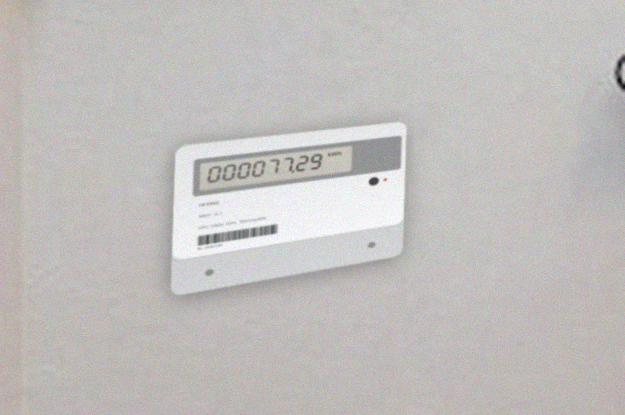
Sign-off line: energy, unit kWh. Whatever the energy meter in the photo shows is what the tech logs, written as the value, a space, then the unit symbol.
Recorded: 77.29 kWh
